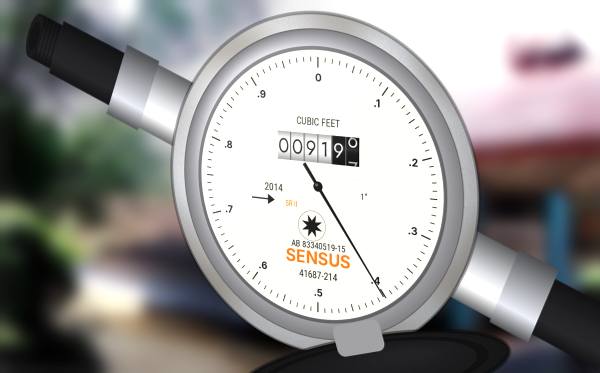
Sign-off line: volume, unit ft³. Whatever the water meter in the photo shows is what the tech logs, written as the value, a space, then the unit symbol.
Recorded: 9196.40 ft³
